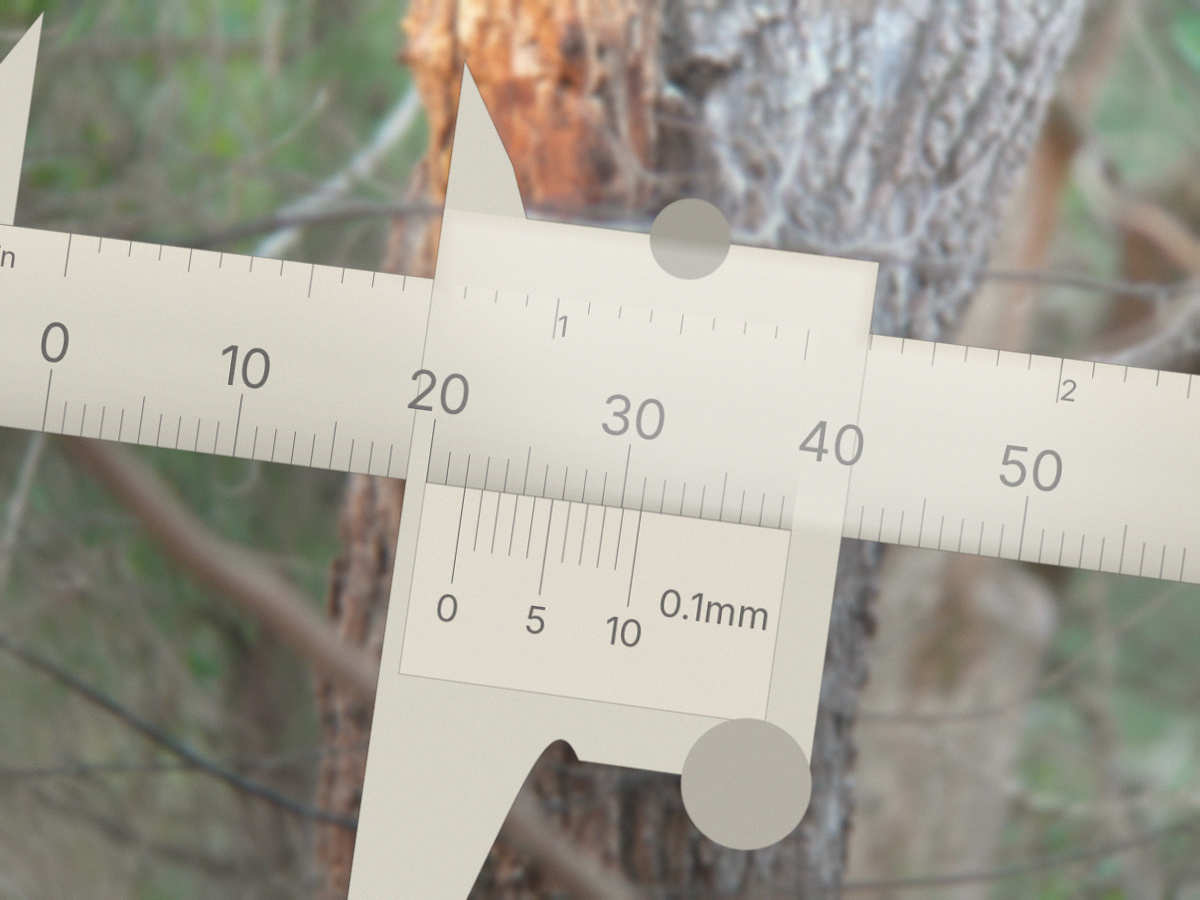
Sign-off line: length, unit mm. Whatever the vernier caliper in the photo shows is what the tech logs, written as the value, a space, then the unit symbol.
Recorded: 22.0 mm
